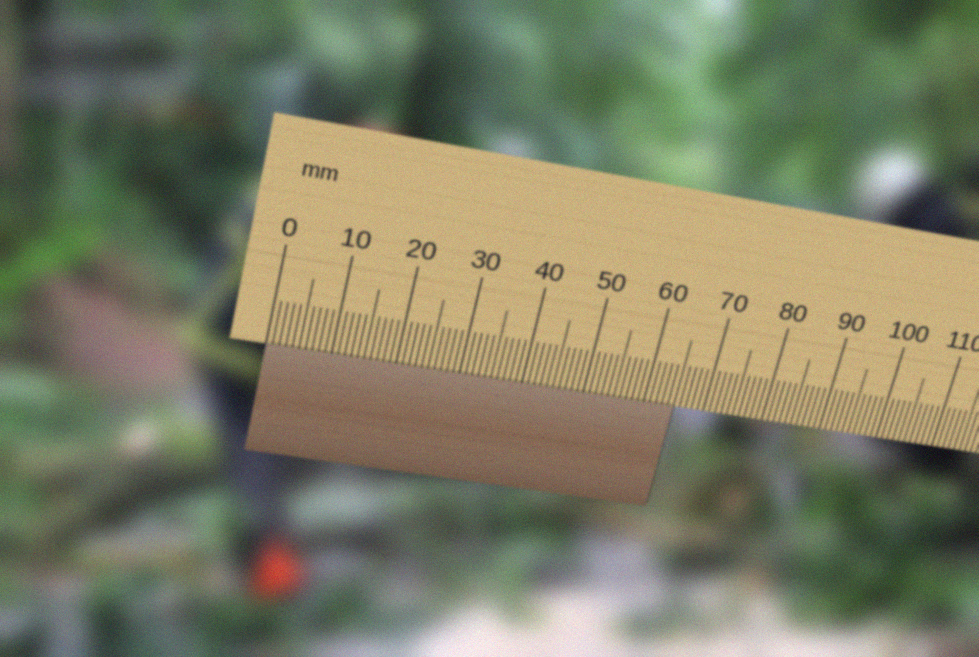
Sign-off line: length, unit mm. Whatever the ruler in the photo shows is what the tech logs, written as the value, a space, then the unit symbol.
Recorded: 65 mm
